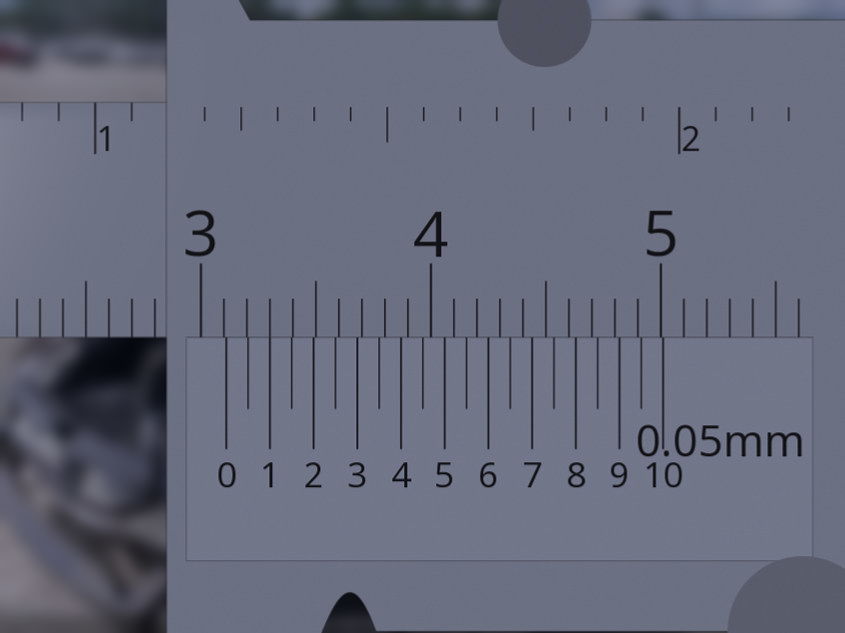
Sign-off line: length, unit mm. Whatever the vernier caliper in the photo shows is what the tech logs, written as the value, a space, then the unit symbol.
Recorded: 31.10 mm
